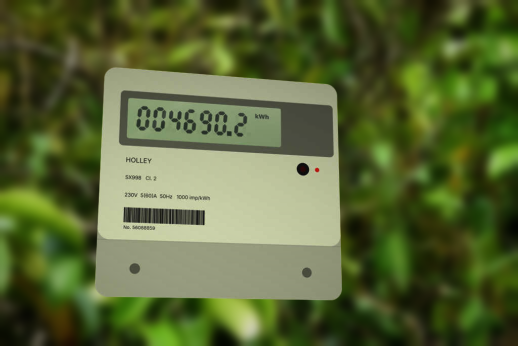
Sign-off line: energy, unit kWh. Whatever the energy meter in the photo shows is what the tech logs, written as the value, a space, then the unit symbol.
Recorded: 4690.2 kWh
